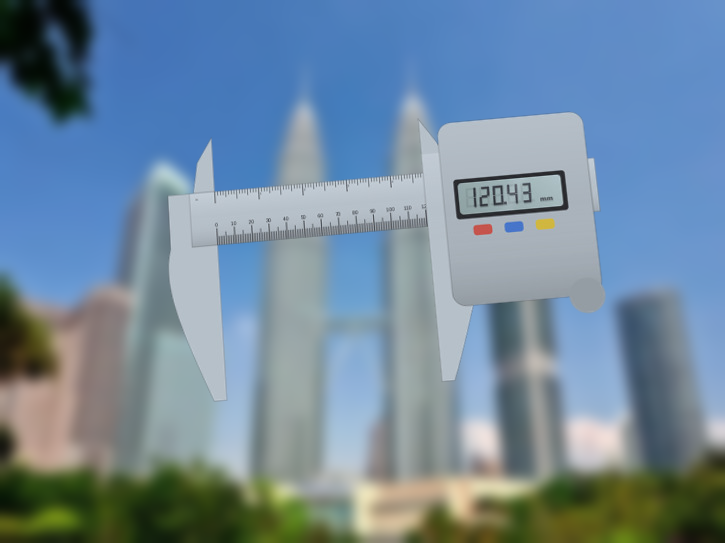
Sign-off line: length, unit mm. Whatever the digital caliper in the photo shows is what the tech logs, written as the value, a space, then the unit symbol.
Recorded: 120.43 mm
